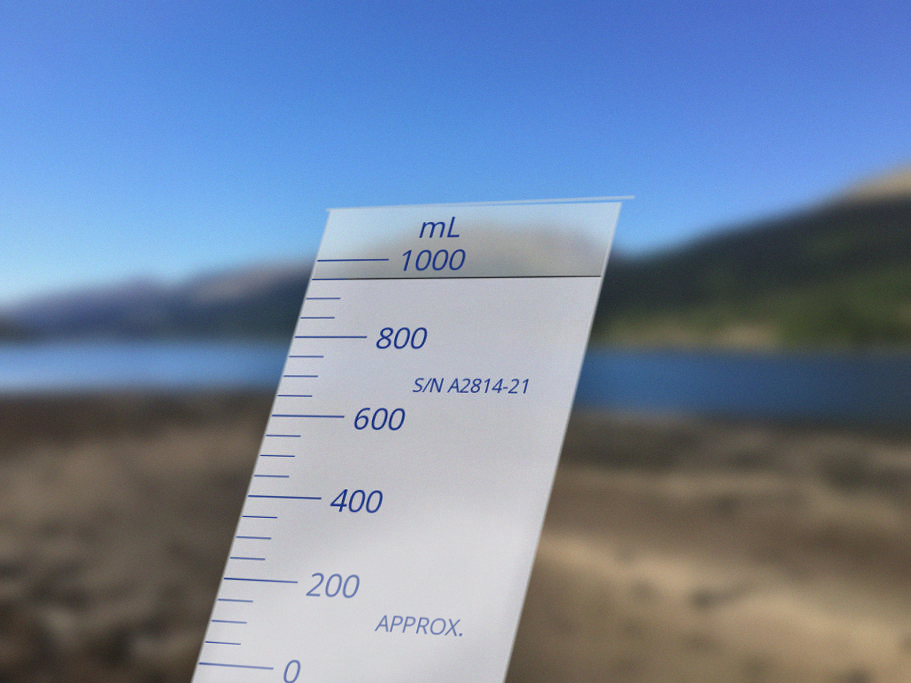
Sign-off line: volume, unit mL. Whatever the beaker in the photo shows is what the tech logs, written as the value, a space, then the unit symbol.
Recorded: 950 mL
